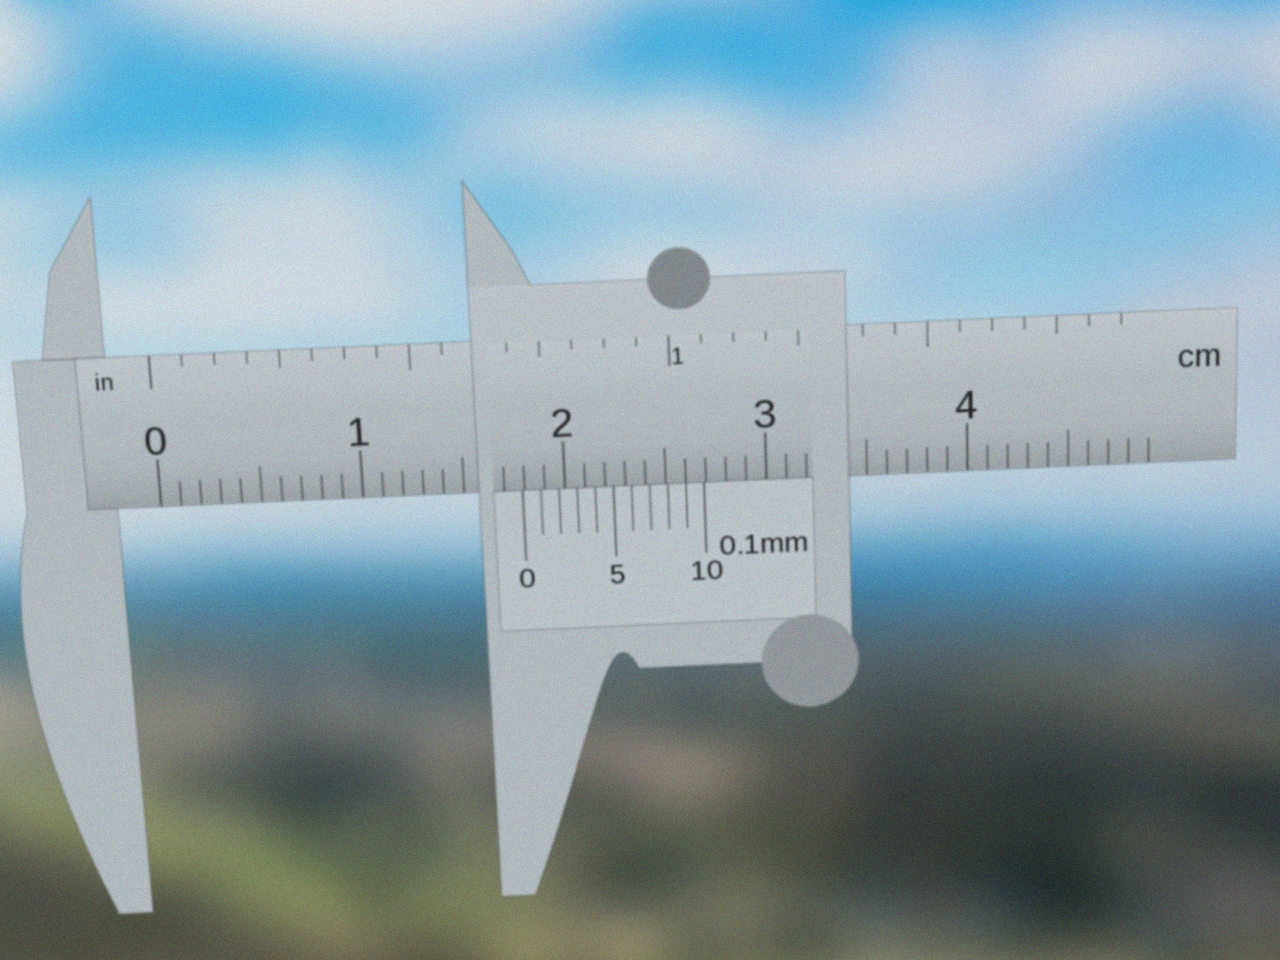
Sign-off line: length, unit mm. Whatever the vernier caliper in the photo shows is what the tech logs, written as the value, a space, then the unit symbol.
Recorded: 17.9 mm
